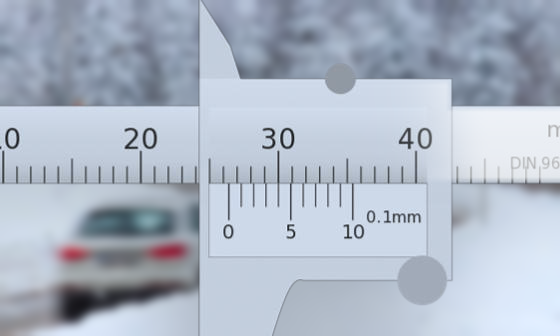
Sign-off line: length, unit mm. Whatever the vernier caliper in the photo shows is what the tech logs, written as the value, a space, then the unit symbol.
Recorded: 26.4 mm
